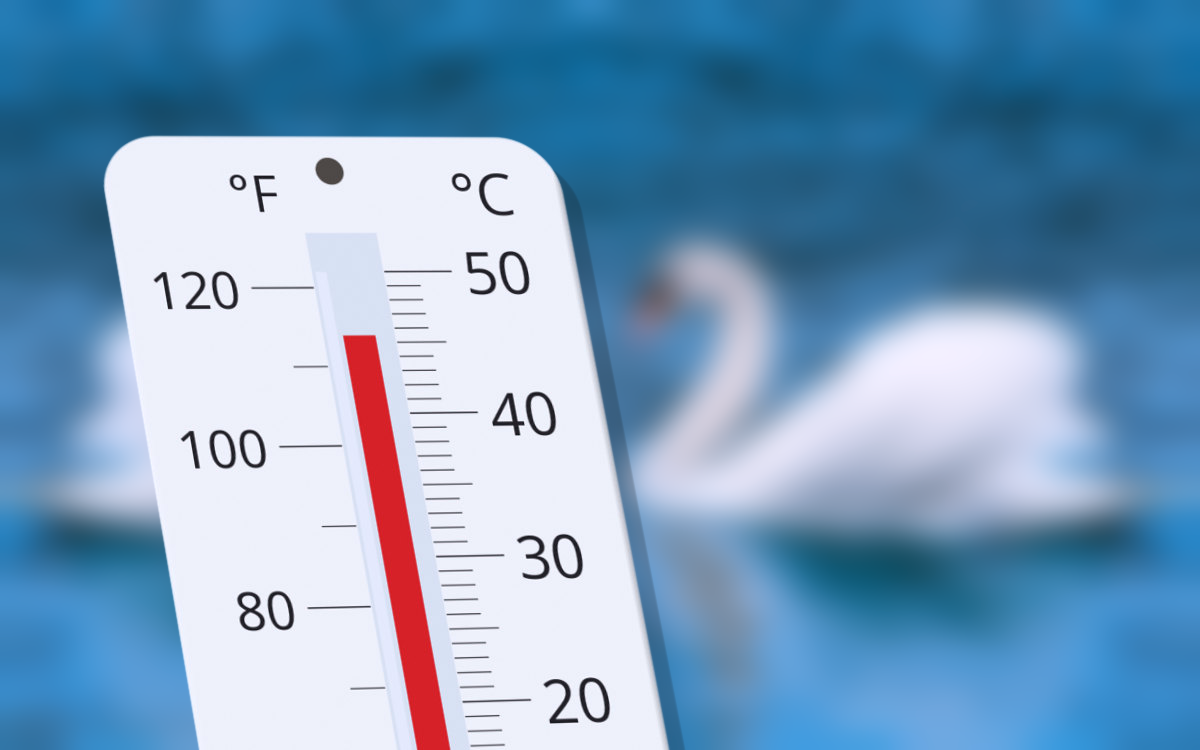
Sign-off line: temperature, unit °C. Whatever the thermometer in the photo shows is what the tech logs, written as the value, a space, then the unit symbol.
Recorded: 45.5 °C
